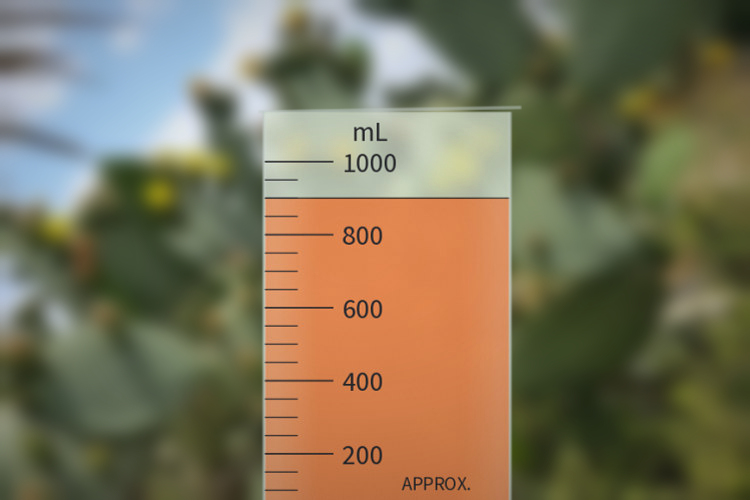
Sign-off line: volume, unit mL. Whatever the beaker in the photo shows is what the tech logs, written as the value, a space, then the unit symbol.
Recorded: 900 mL
